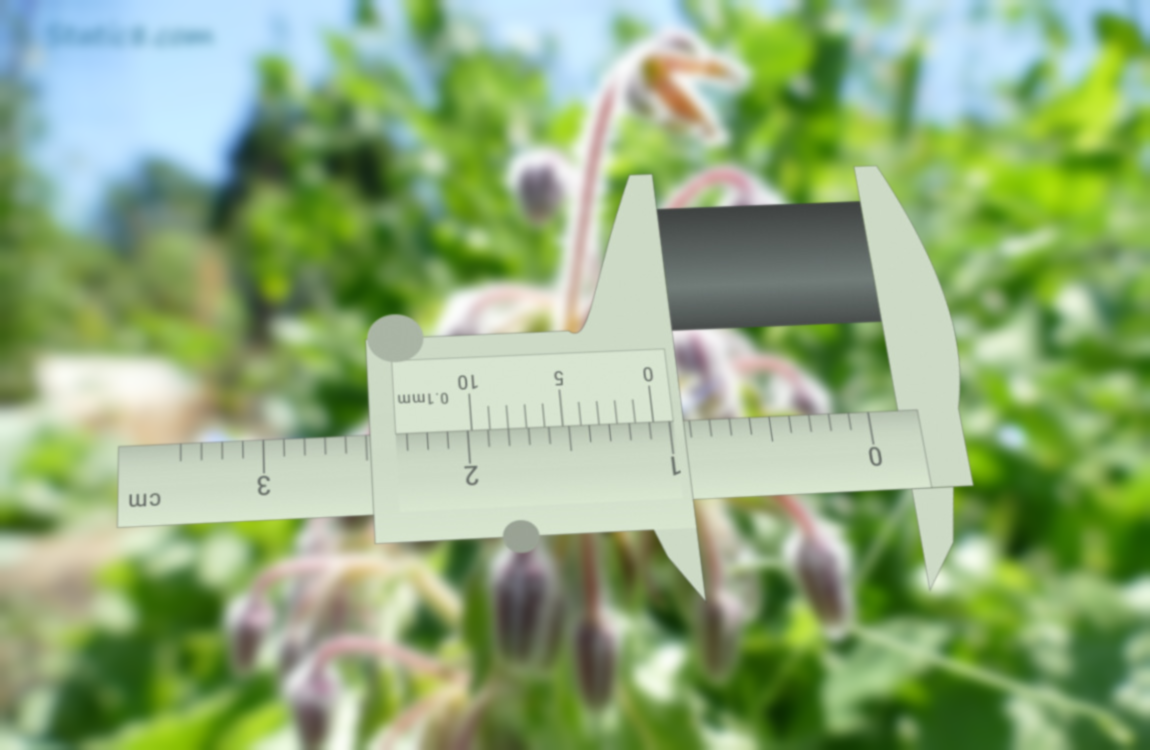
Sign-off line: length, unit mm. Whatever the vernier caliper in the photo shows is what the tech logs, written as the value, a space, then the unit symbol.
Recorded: 10.8 mm
